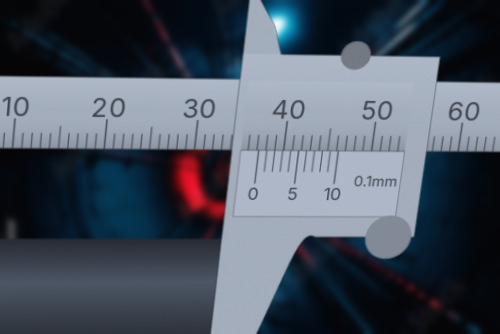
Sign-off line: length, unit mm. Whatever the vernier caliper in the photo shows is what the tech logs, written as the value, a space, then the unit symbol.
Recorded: 37.2 mm
